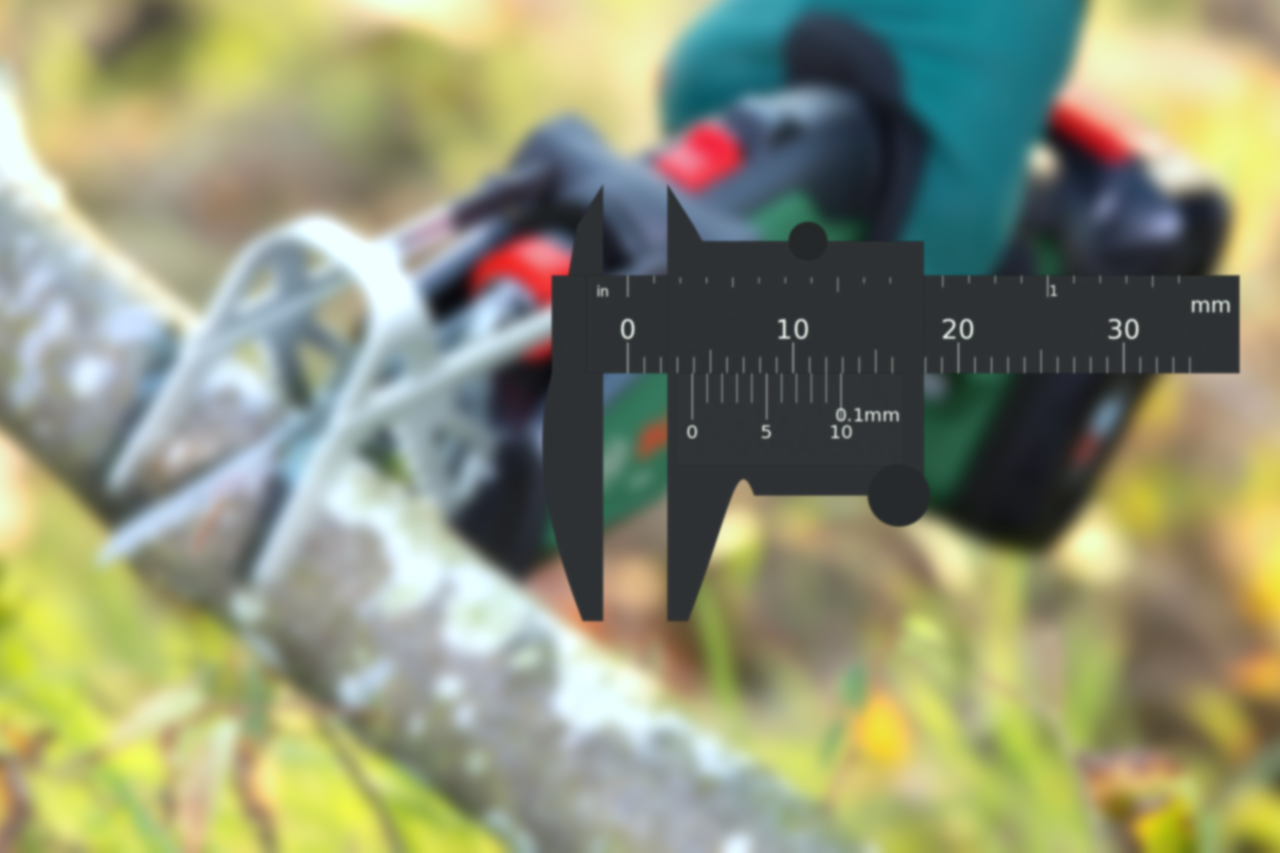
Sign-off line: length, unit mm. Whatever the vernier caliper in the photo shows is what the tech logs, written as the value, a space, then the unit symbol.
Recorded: 3.9 mm
